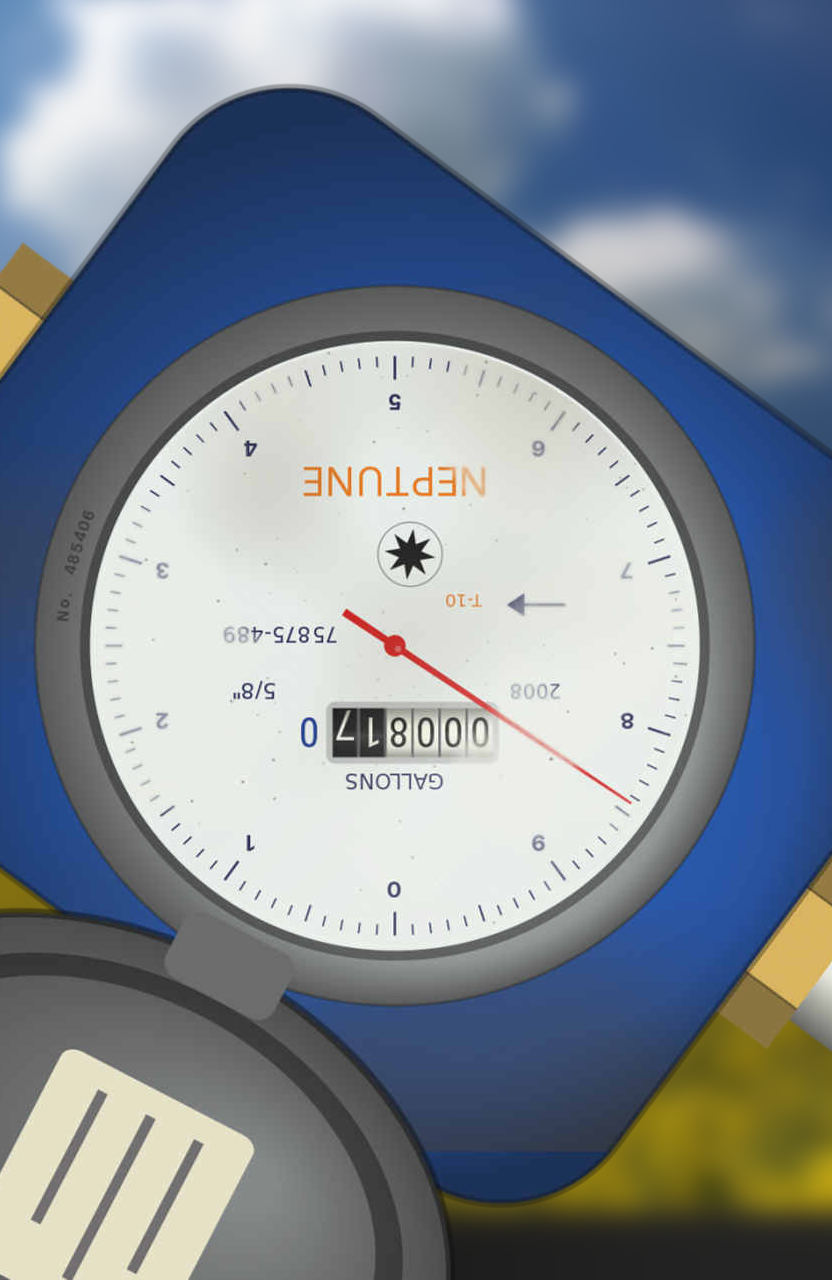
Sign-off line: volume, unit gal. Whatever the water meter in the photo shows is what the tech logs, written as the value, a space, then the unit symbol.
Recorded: 8168.4 gal
